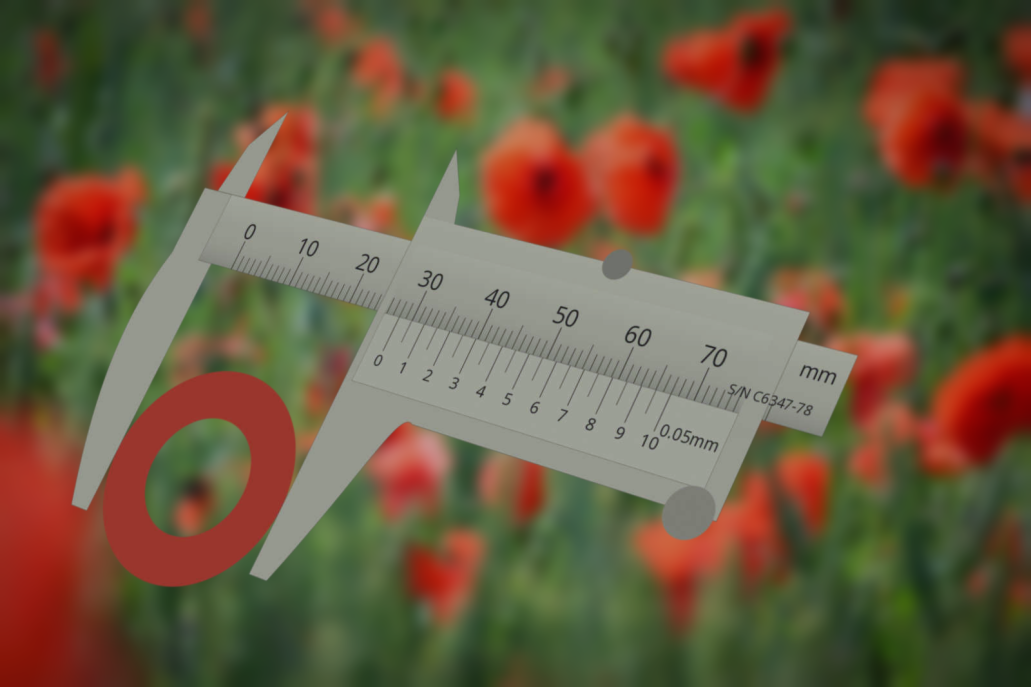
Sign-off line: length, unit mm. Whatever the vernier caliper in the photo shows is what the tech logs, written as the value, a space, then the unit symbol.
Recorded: 28.0 mm
